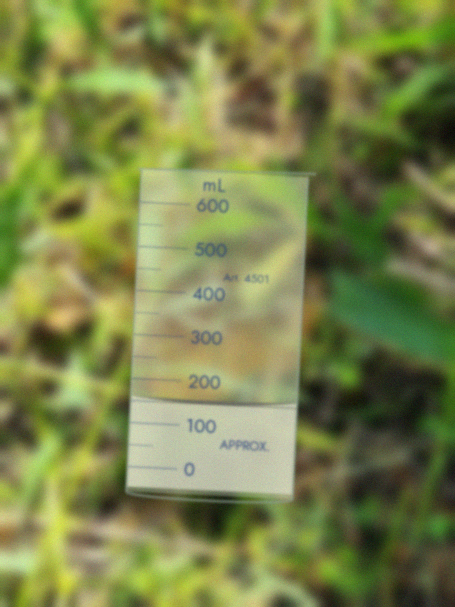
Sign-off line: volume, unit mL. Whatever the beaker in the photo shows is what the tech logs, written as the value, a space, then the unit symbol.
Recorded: 150 mL
